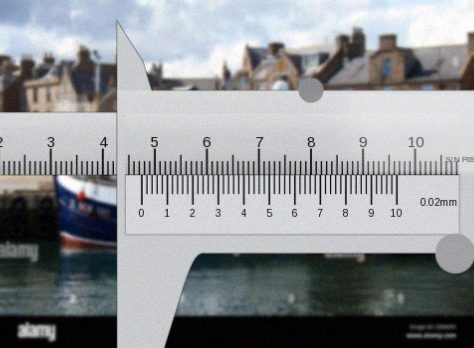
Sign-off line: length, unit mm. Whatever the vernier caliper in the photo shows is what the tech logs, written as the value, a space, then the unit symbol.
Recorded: 47.5 mm
